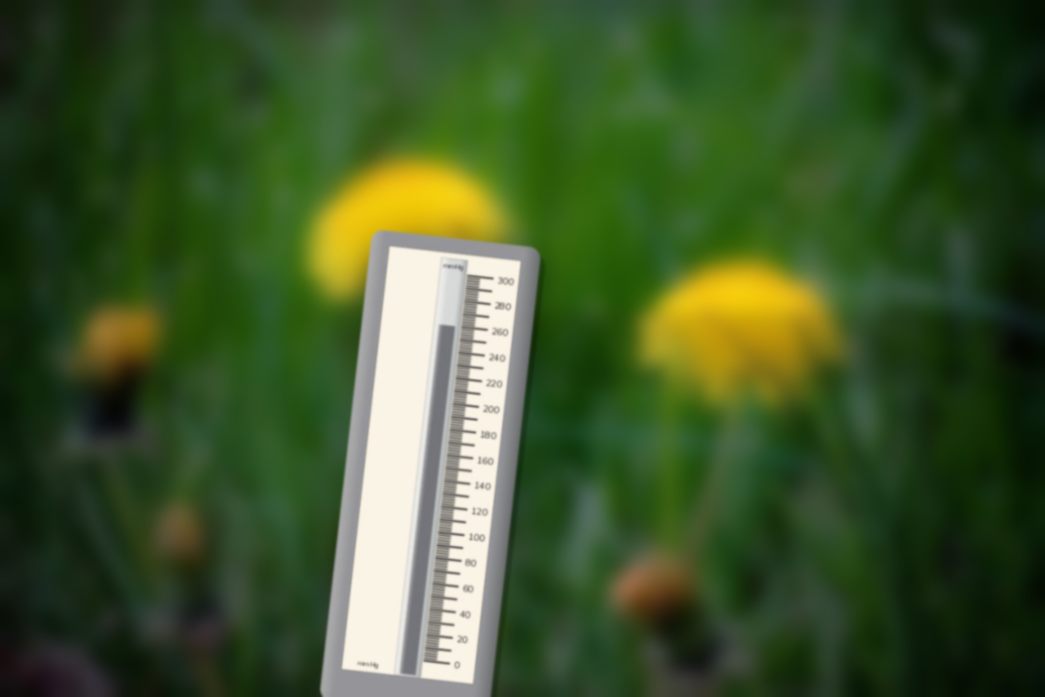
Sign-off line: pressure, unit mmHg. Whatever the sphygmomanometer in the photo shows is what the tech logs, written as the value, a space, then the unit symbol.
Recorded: 260 mmHg
